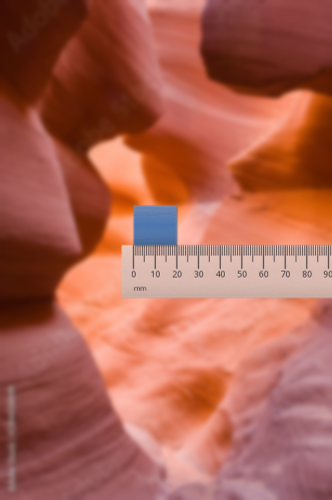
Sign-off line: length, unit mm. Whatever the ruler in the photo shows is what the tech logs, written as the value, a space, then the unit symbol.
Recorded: 20 mm
